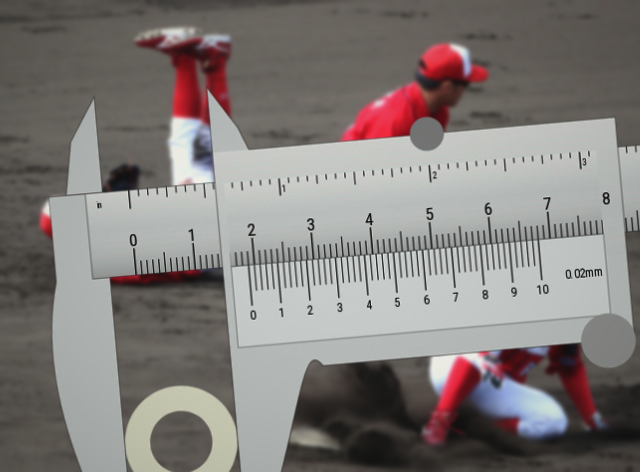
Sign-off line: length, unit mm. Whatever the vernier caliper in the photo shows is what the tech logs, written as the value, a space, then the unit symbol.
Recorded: 19.0 mm
